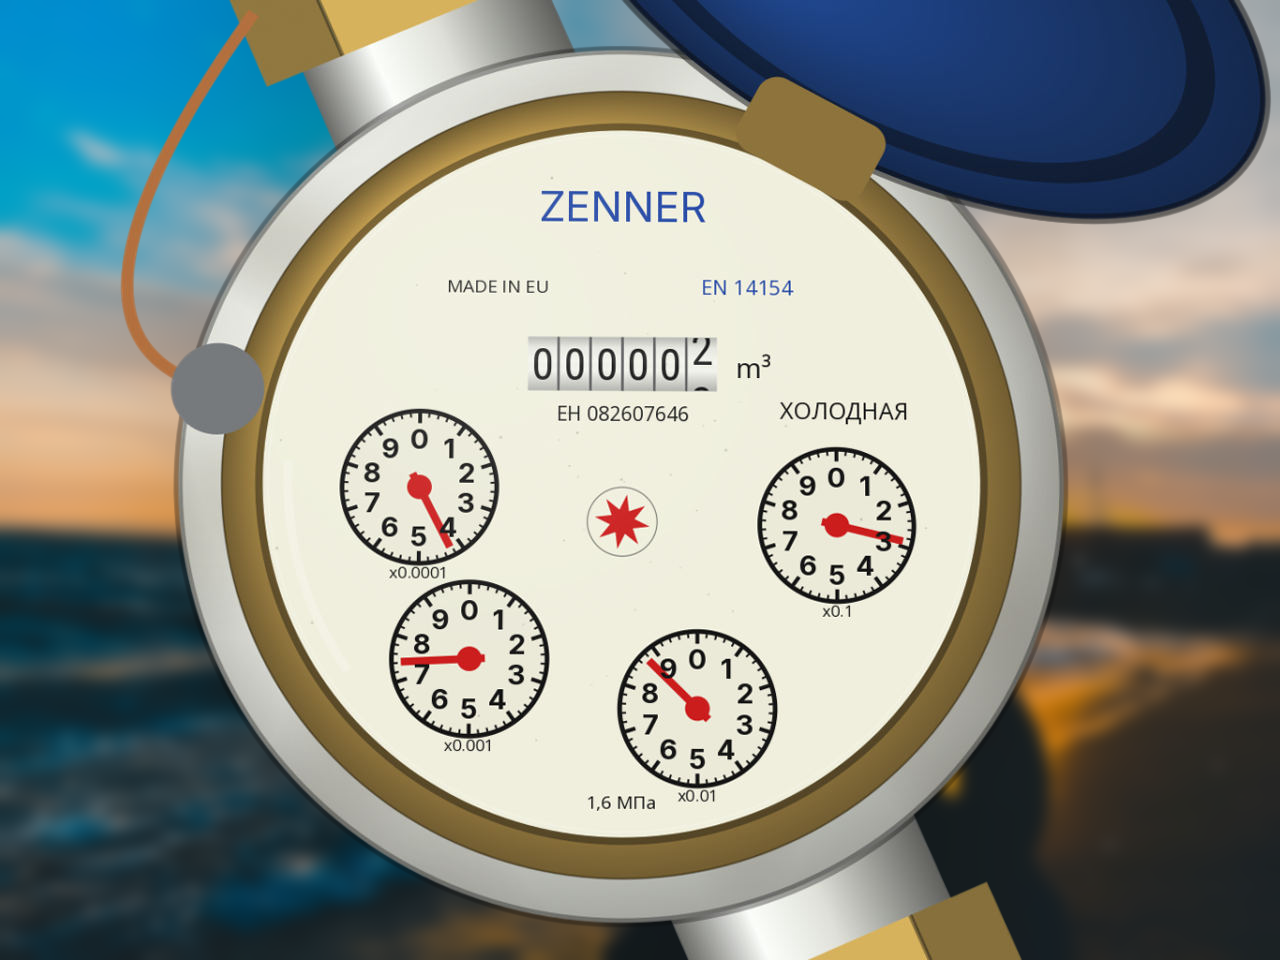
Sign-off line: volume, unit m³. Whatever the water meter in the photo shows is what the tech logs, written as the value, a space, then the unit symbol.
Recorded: 2.2874 m³
